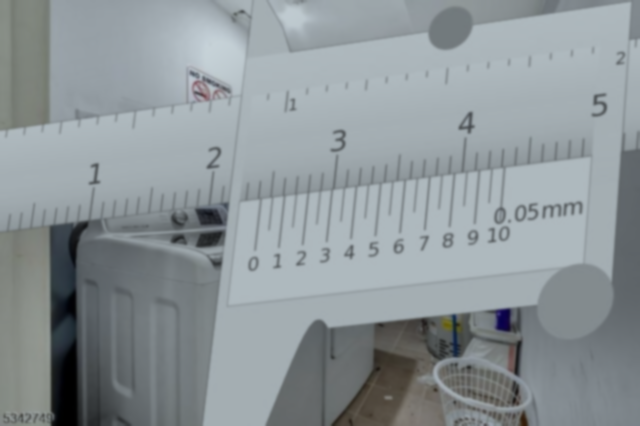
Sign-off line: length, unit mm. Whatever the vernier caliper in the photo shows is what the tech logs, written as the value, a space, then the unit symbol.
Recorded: 24.2 mm
